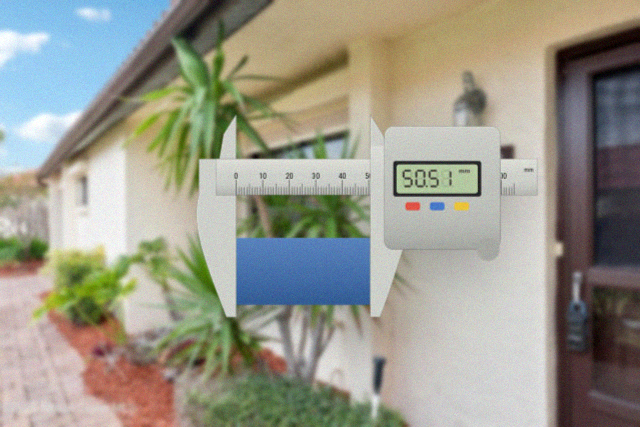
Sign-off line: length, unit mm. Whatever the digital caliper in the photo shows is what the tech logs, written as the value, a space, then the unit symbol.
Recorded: 50.51 mm
